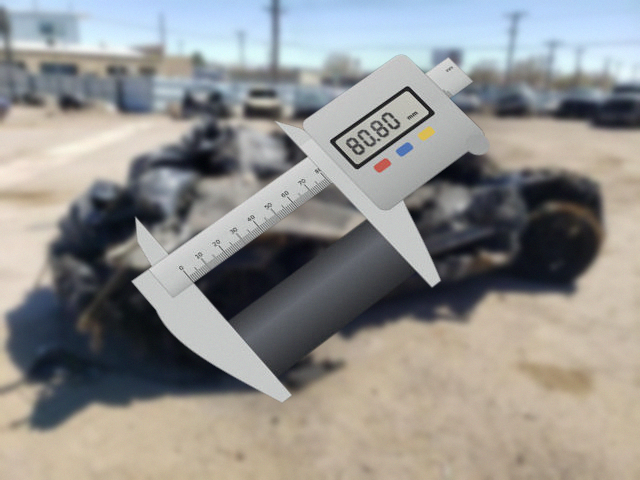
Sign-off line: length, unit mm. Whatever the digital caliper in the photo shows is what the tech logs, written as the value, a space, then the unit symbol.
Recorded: 80.80 mm
